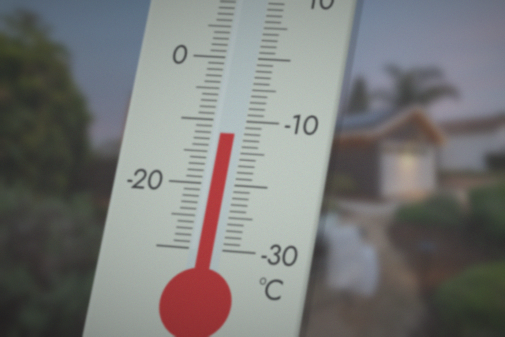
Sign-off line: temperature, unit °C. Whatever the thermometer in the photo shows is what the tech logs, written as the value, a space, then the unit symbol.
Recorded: -12 °C
